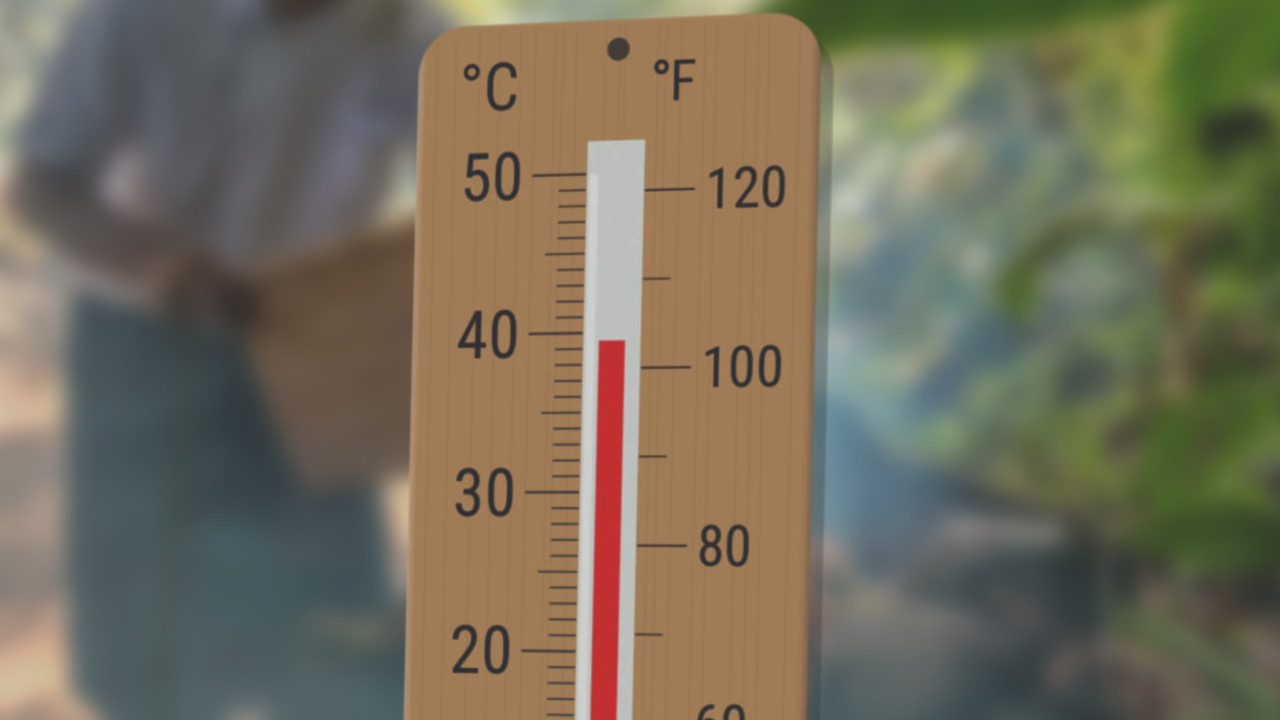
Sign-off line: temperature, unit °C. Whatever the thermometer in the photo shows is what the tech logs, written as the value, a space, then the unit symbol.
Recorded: 39.5 °C
